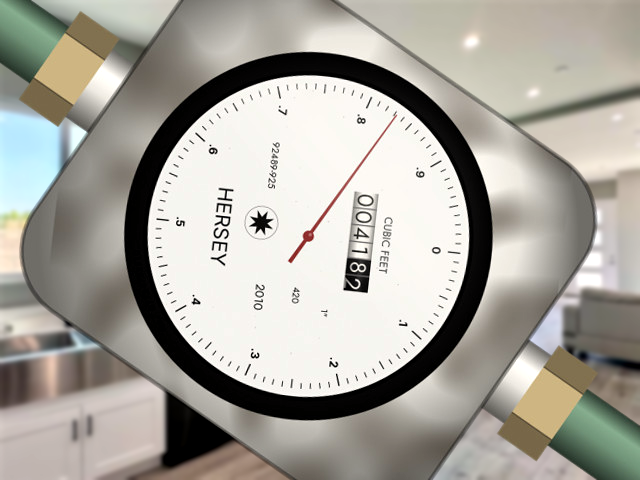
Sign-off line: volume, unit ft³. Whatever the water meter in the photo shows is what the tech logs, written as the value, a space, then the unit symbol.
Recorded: 4181.83 ft³
